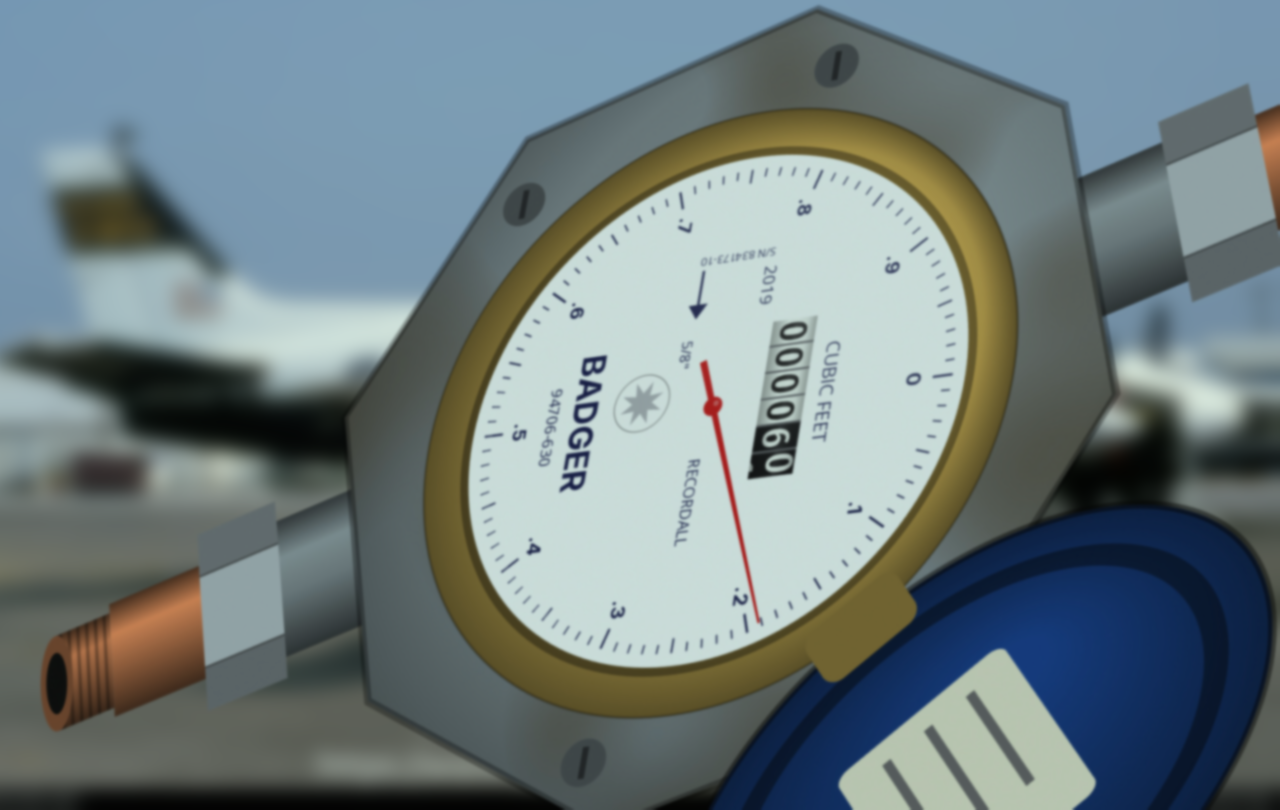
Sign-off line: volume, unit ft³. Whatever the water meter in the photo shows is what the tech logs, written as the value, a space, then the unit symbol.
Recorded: 60.19 ft³
